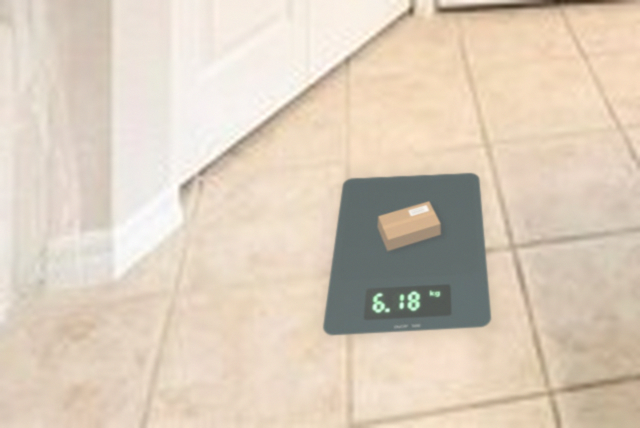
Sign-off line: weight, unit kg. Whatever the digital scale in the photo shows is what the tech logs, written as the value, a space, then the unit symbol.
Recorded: 6.18 kg
